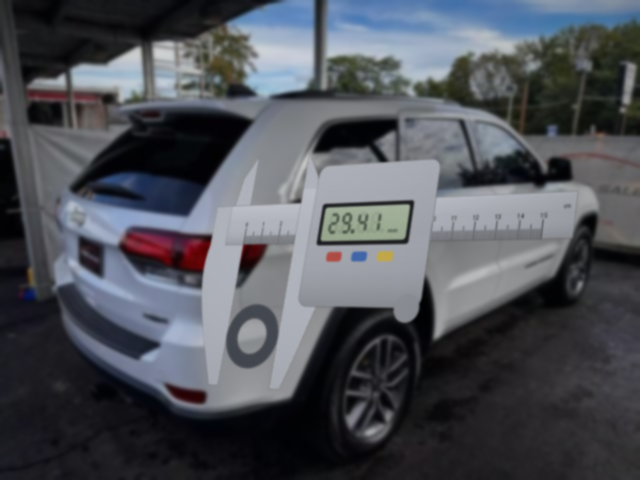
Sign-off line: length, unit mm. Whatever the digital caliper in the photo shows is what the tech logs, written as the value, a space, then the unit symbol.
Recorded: 29.41 mm
